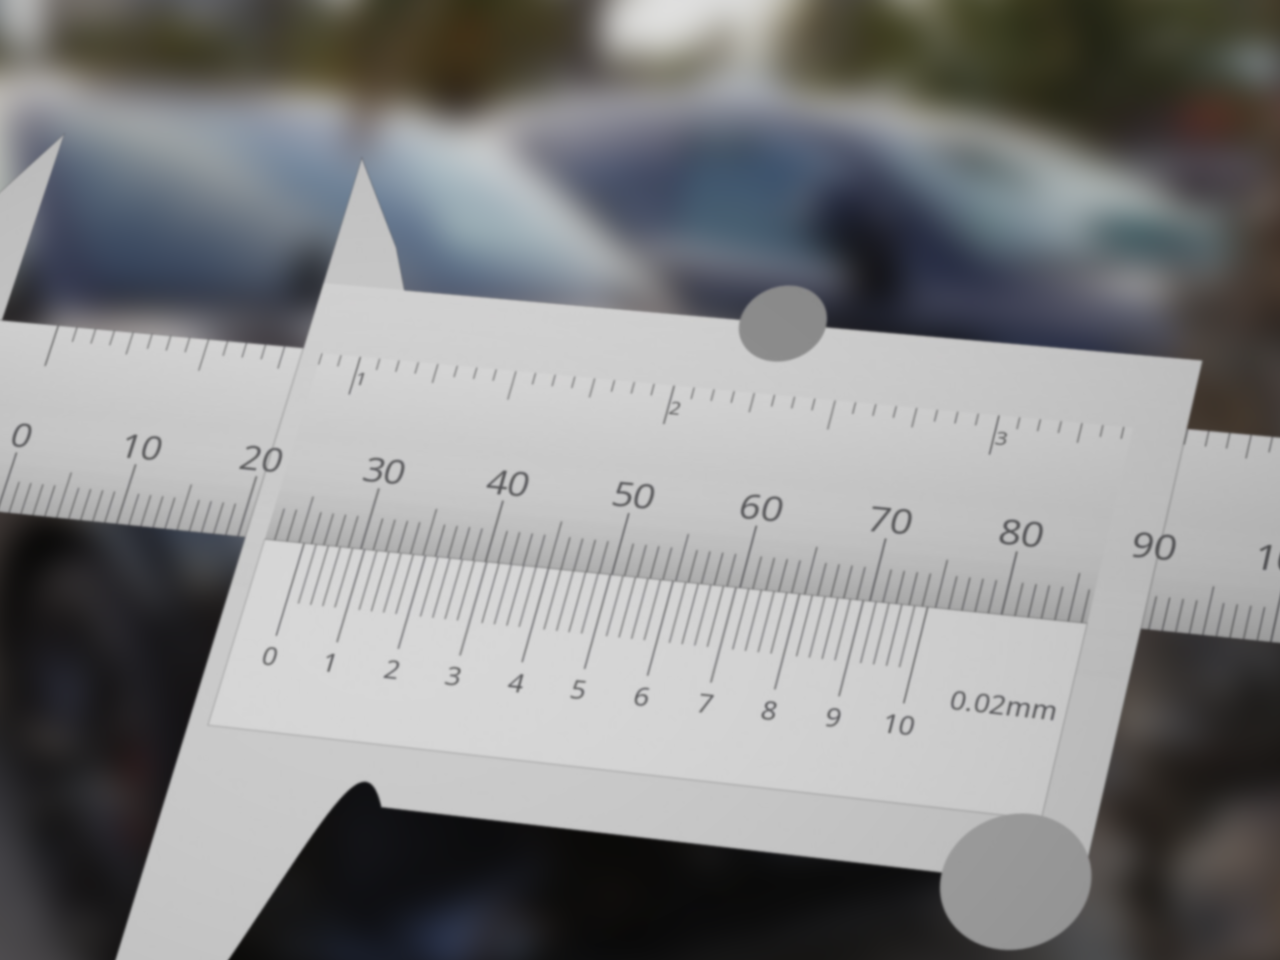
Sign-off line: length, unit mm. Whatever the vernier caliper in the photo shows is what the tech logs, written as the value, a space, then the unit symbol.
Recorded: 25.4 mm
